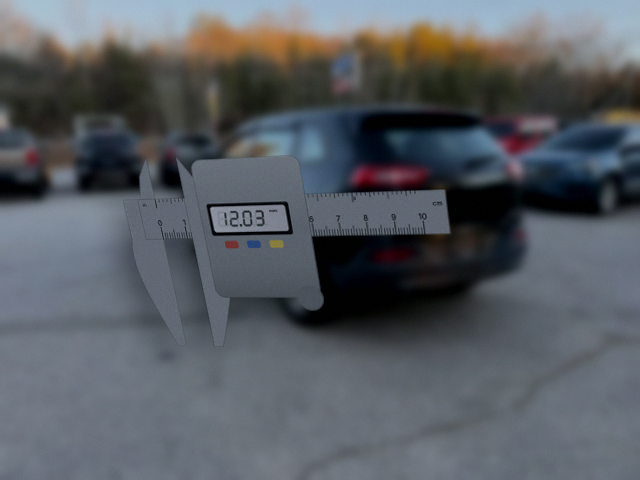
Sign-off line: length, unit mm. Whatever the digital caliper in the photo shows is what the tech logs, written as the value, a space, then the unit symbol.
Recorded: 12.03 mm
